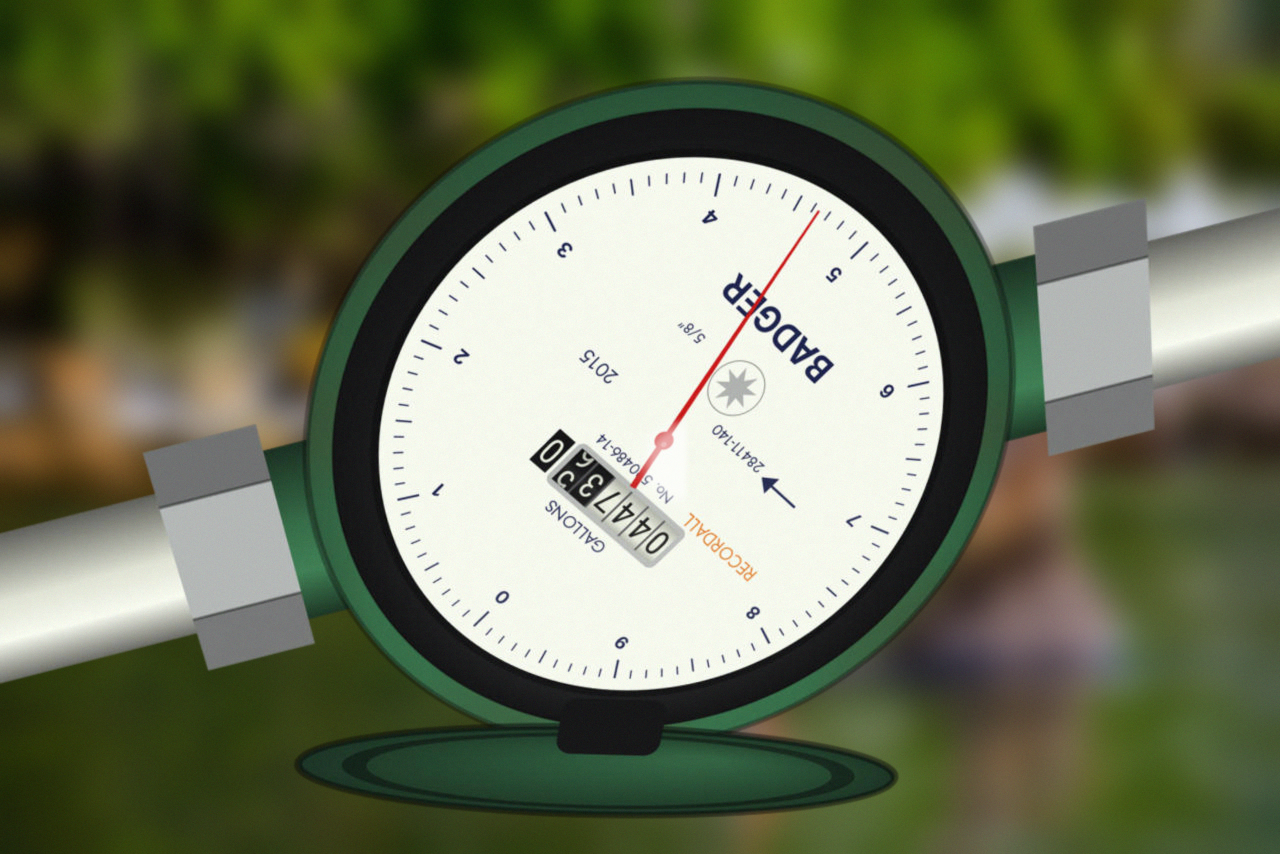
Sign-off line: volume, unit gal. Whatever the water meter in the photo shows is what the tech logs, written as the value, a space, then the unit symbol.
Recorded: 447354.6 gal
